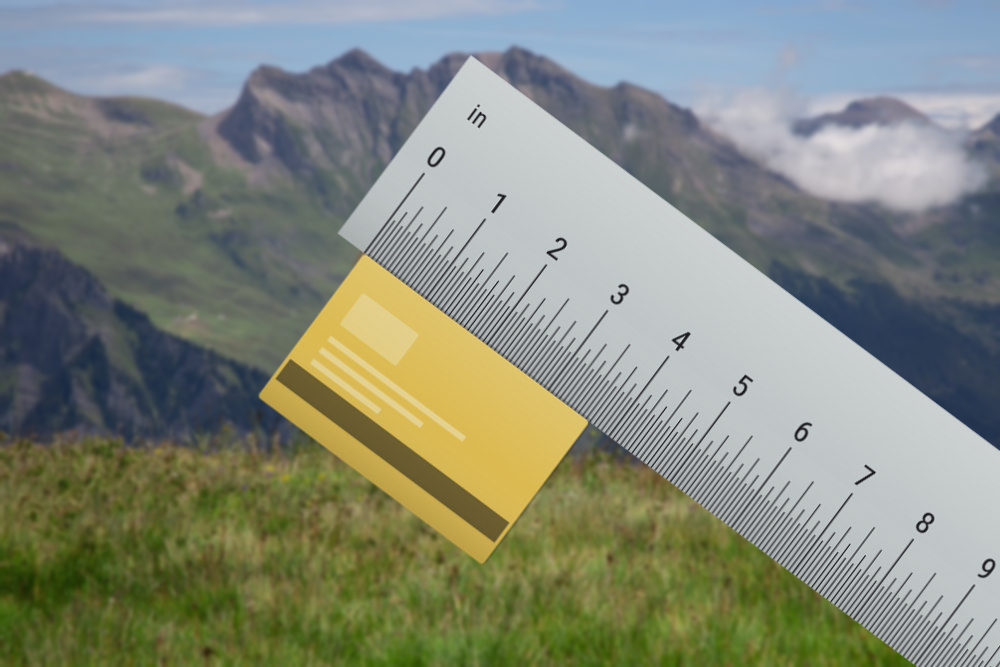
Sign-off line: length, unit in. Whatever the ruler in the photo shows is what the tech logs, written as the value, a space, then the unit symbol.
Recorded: 3.6875 in
